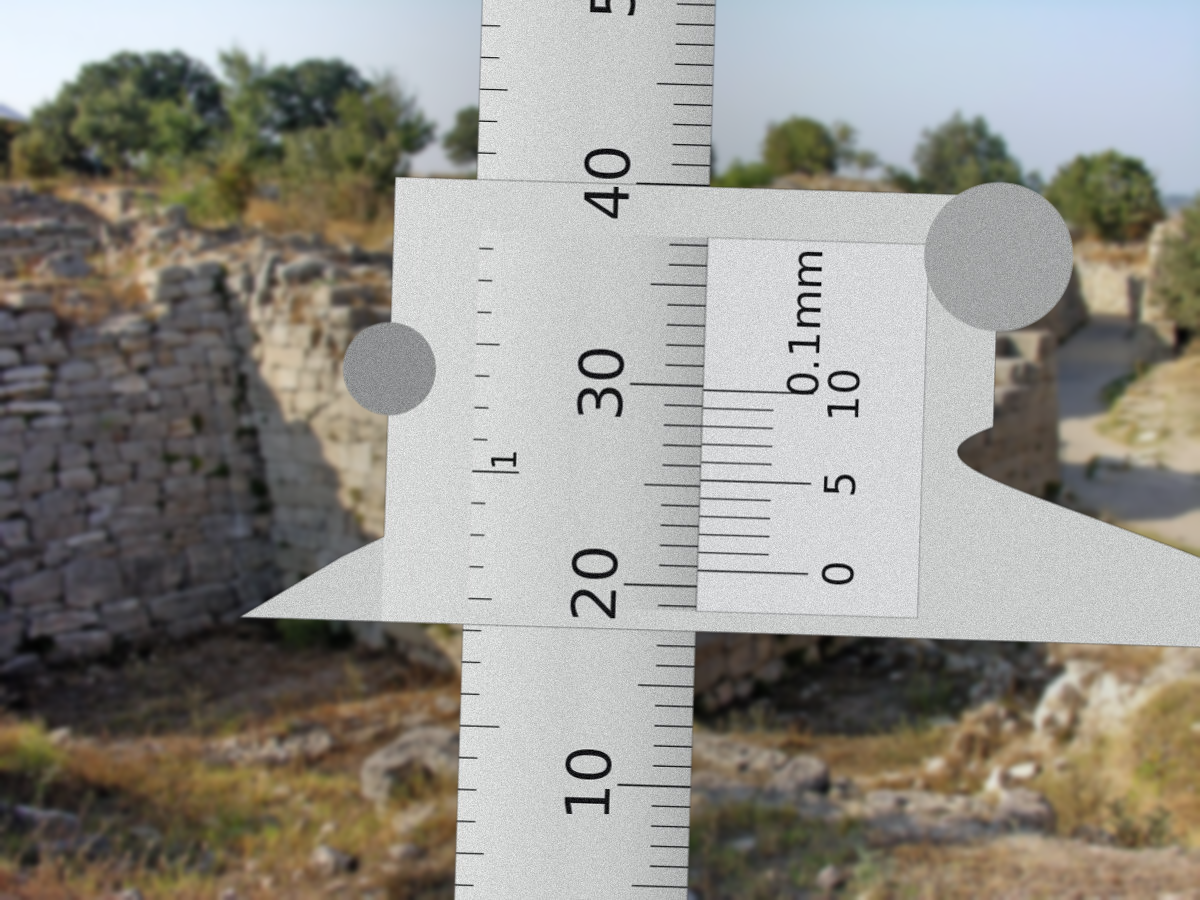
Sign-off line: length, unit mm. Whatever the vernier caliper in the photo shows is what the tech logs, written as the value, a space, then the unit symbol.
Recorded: 20.8 mm
